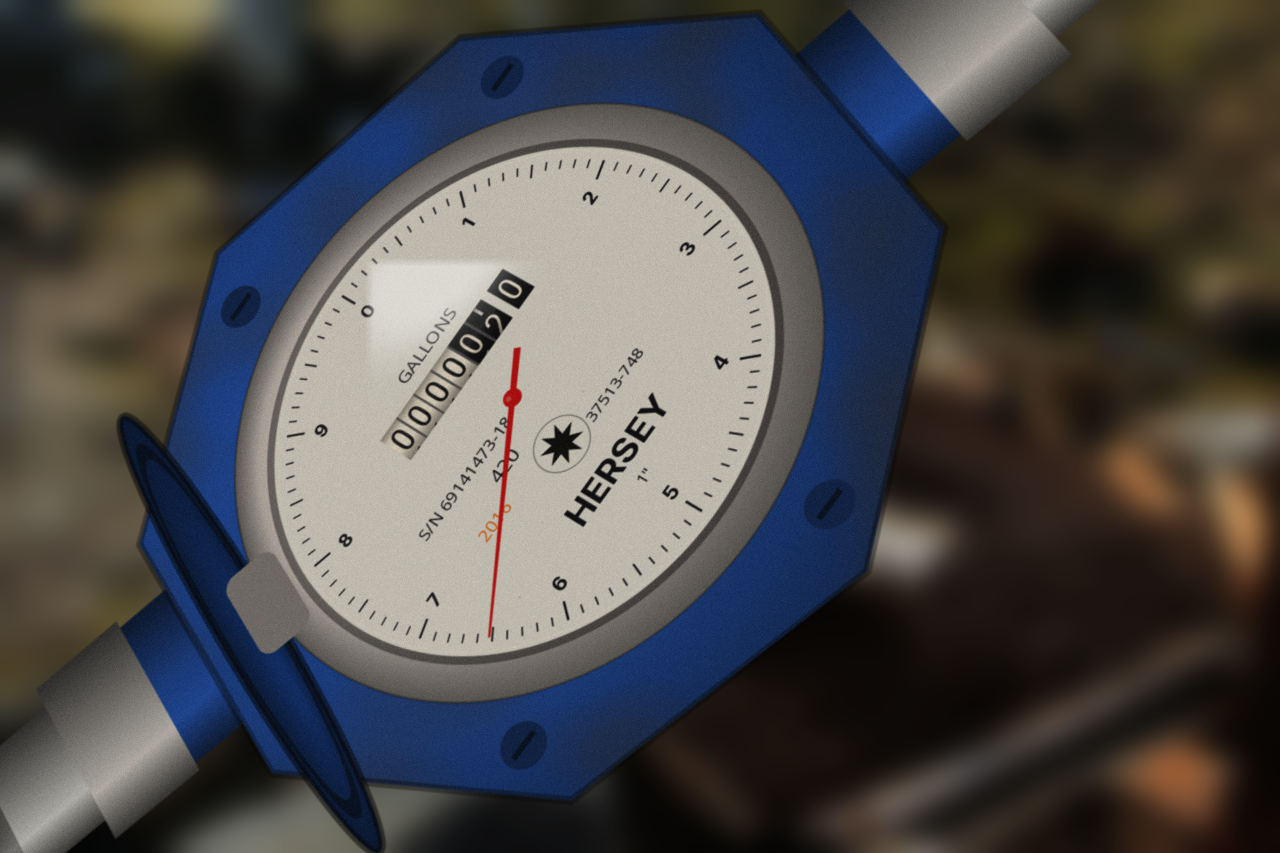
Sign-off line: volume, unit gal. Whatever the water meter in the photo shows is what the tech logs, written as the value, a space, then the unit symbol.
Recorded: 16.5 gal
